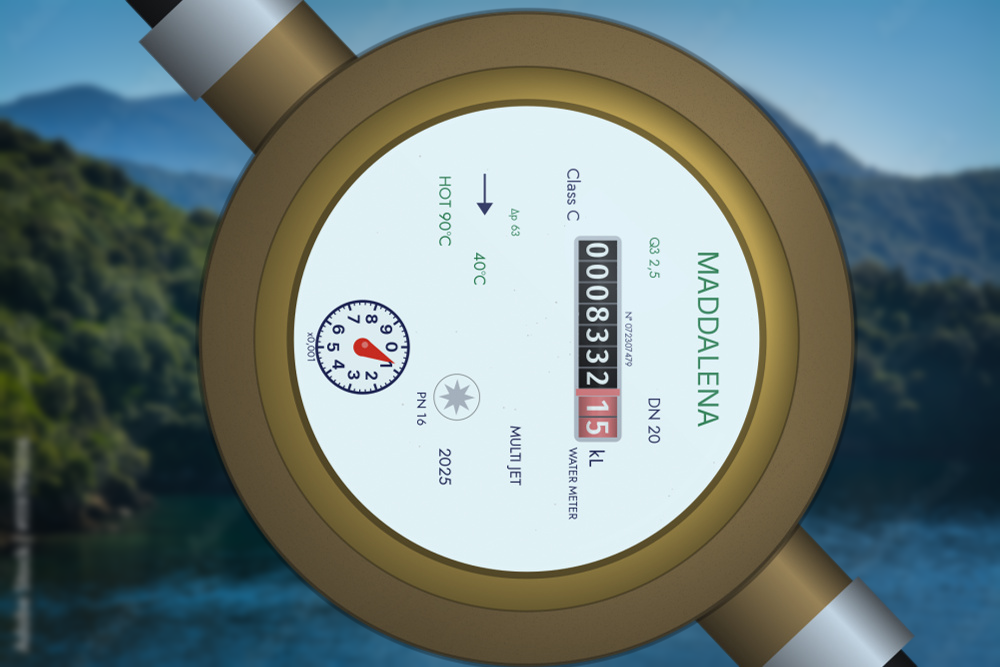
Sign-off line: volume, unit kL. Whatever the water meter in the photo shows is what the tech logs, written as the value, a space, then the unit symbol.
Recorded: 8332.150 kL
